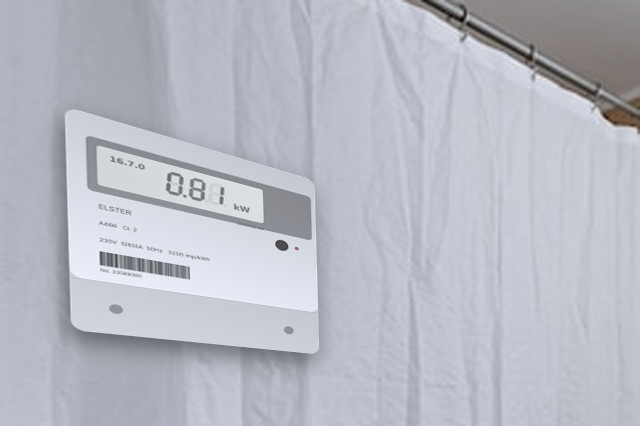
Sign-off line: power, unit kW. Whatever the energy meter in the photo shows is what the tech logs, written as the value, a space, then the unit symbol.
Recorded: 0.81 kW
